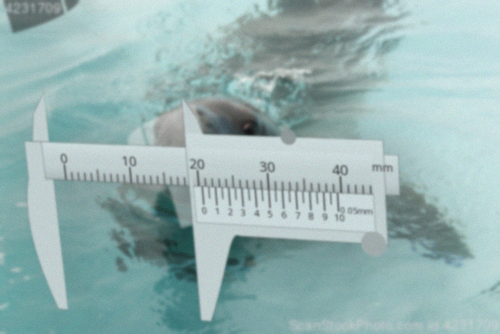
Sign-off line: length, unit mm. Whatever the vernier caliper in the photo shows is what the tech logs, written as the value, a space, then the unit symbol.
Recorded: 20.5 mm
